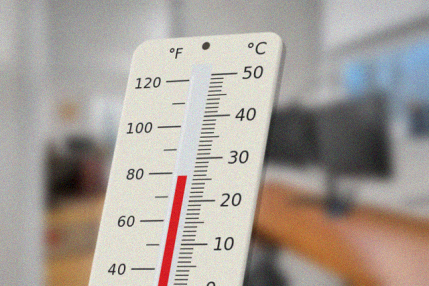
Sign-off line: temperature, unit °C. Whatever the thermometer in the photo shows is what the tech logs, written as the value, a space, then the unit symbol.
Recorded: 26 °C
